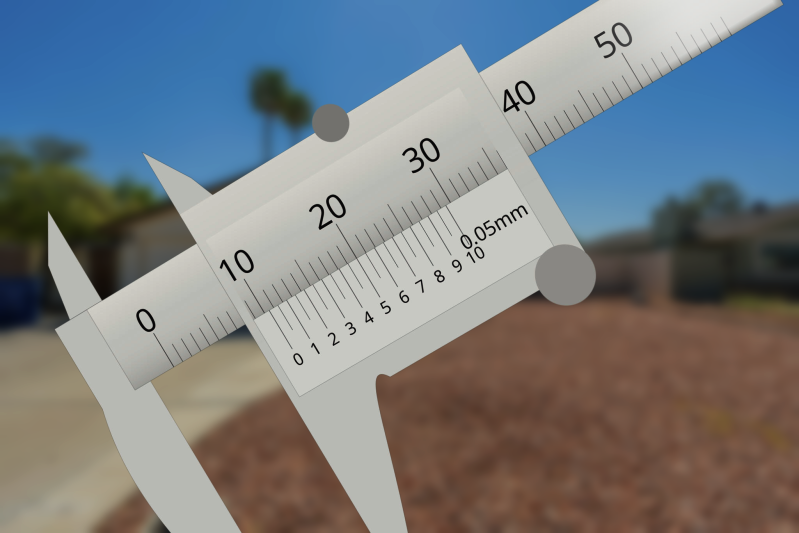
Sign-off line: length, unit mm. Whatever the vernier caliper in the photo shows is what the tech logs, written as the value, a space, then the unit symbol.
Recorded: 10.5 mm
